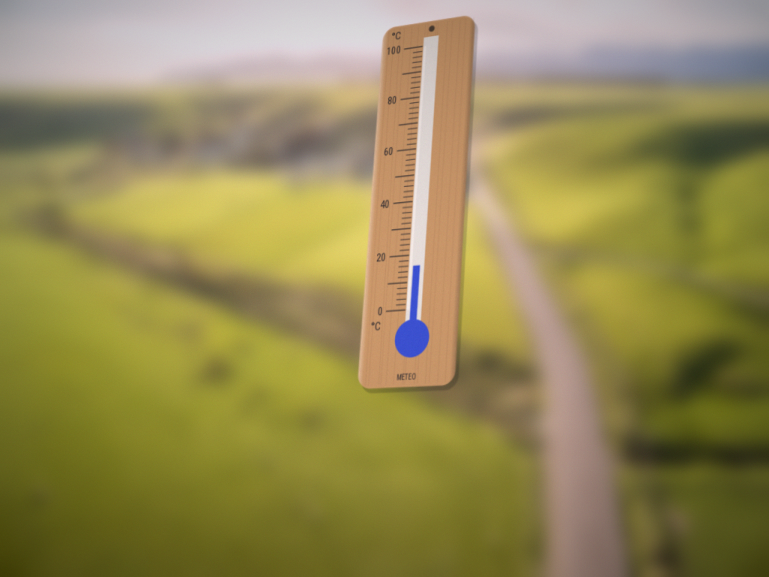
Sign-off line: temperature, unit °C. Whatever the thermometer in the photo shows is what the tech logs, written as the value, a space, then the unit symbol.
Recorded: 16 °C
